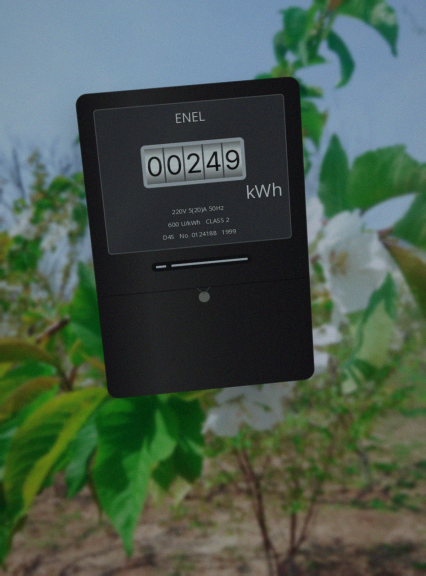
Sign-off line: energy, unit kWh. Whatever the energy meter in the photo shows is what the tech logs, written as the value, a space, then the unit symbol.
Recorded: 249 kWh
